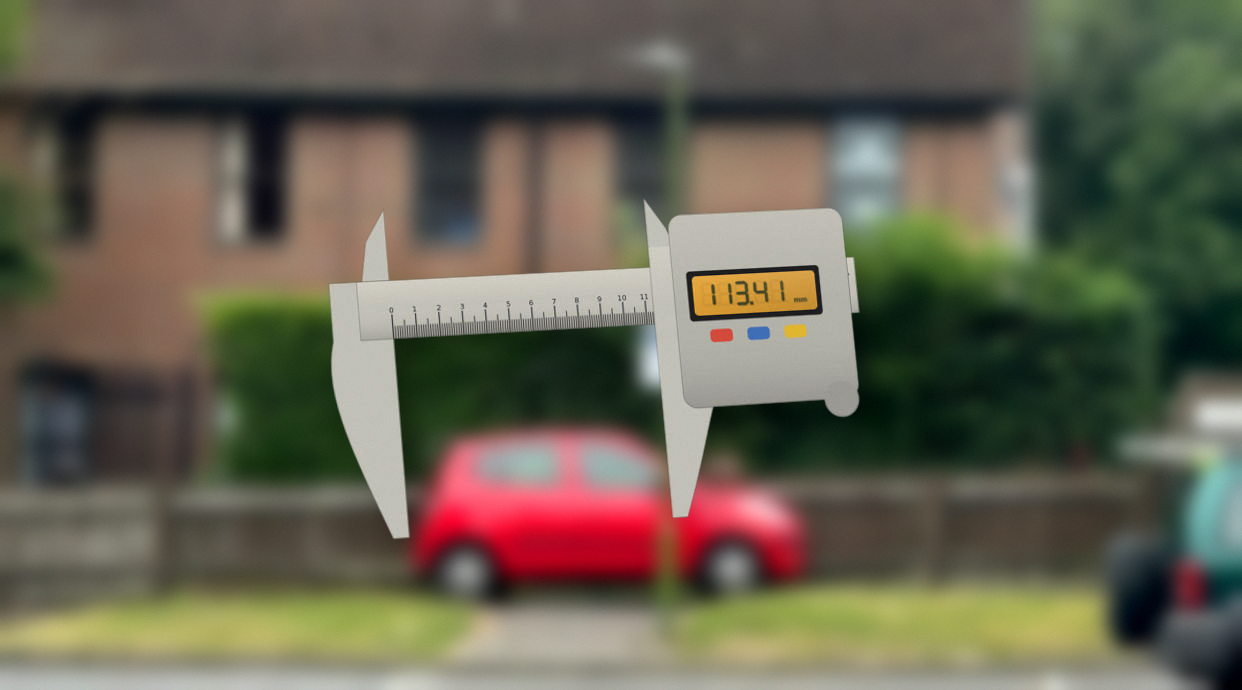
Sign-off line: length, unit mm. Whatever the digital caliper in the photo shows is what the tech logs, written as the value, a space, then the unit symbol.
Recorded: 113.41 mm
